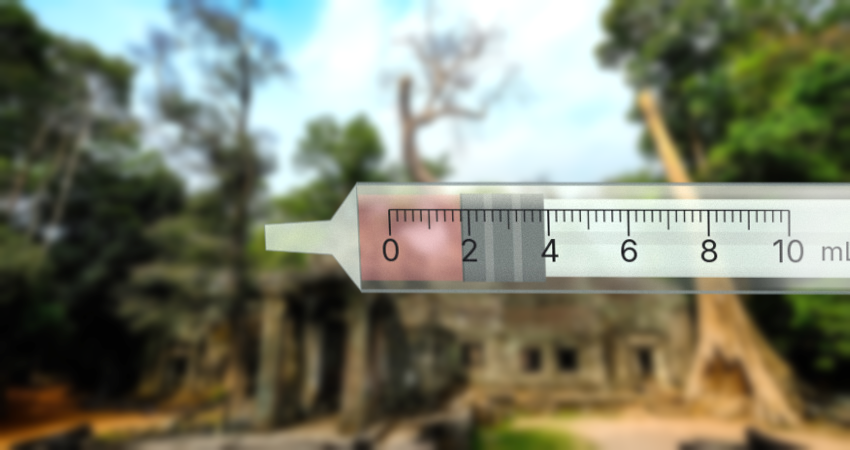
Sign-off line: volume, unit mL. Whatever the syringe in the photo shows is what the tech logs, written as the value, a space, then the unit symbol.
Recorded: 1.8 mL
